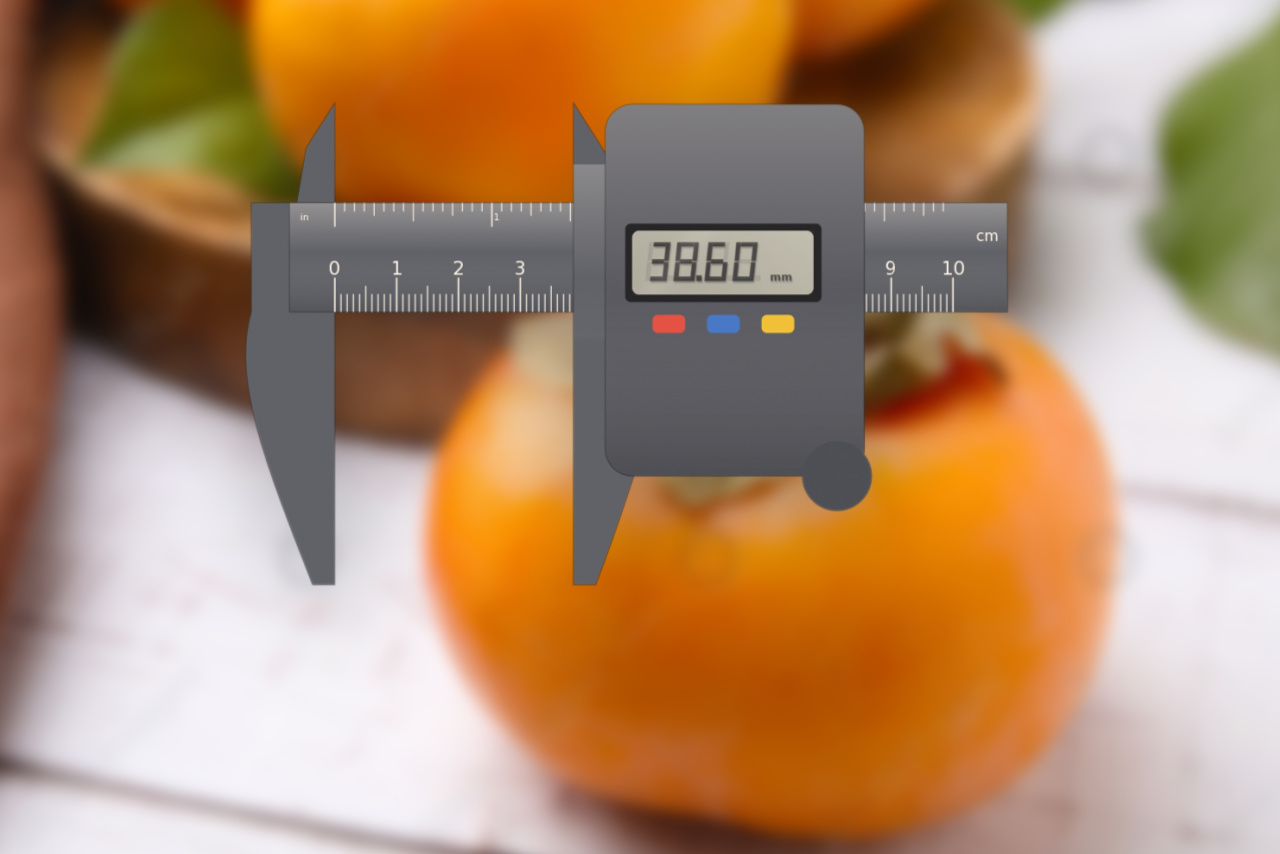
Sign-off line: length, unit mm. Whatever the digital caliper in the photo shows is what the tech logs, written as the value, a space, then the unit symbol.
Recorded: 38.60 mm
